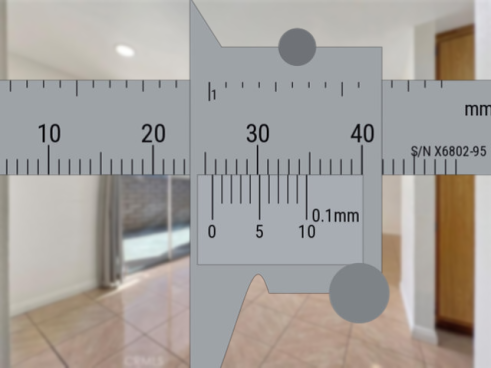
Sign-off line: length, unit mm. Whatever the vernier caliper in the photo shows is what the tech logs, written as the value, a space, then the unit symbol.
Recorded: 25.7 mm
